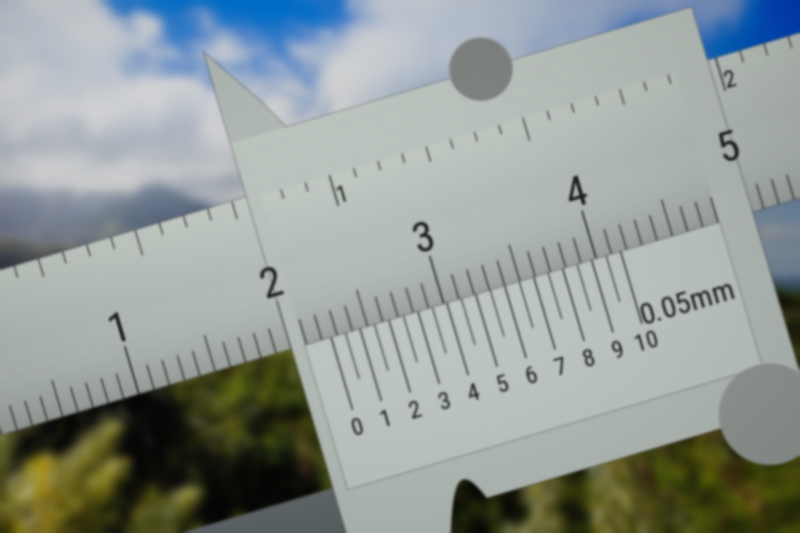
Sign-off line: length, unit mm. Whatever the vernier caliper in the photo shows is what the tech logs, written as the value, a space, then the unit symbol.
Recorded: 22.6 mm
